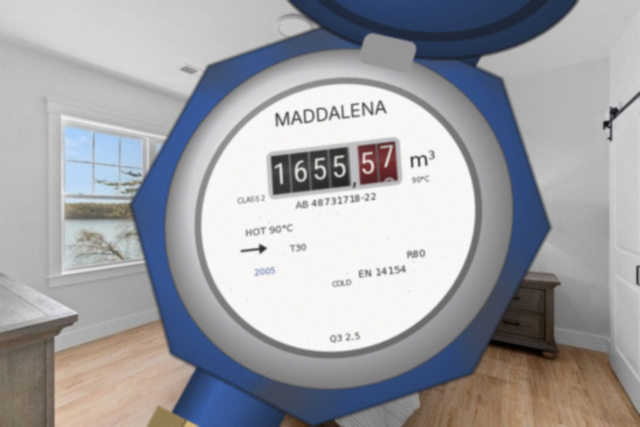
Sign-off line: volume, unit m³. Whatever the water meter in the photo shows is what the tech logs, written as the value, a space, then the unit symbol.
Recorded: 1655.57 m³
